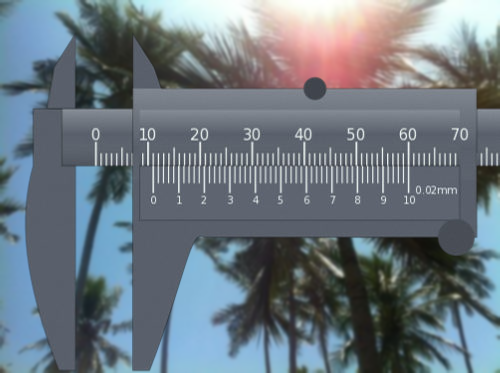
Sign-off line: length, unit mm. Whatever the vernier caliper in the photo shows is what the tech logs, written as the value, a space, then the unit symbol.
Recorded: 11.0 mm
